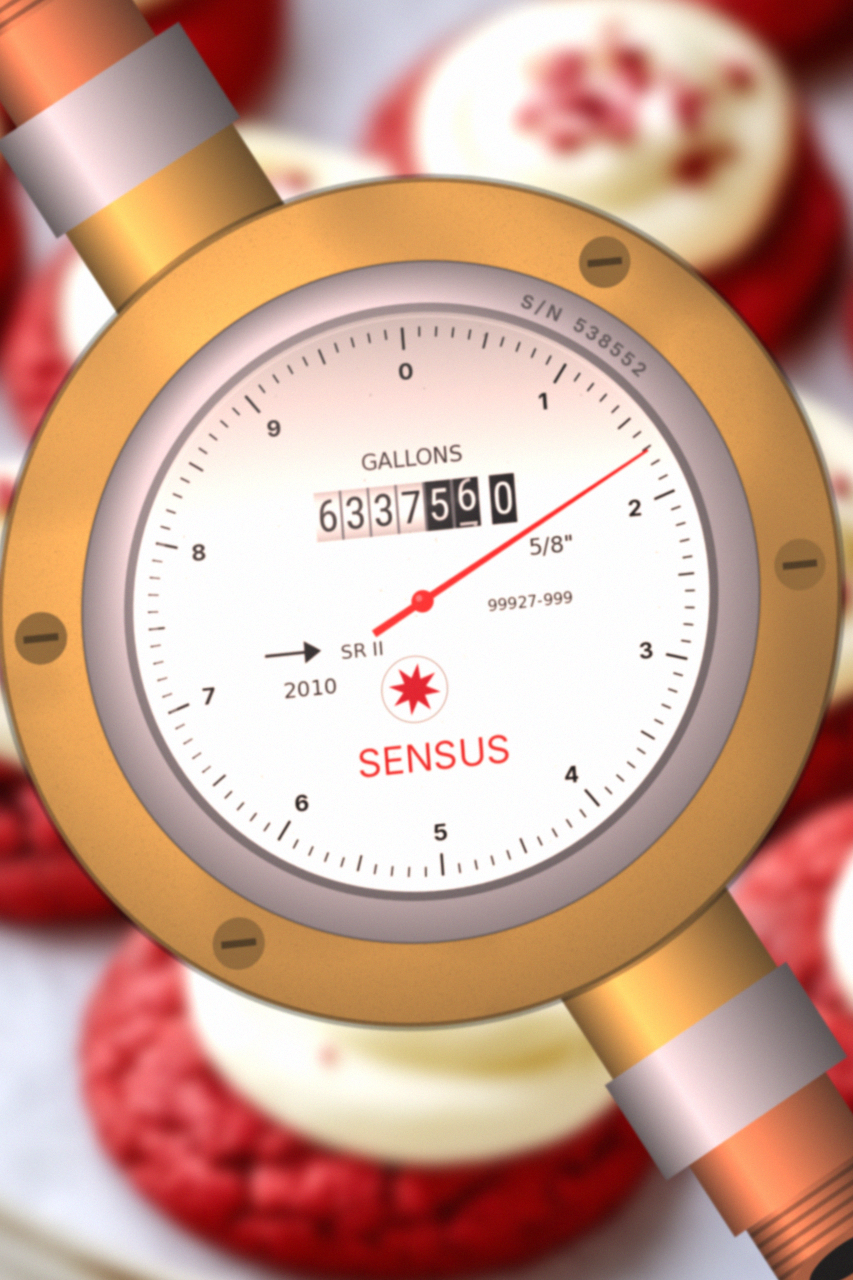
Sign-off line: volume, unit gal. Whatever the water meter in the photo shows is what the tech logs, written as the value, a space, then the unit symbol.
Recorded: 6337561.7 gal
